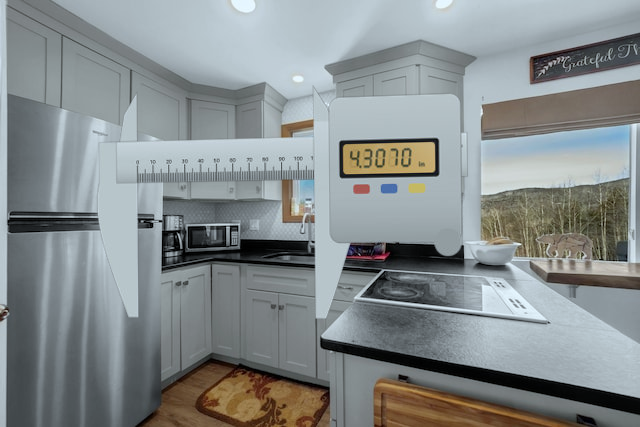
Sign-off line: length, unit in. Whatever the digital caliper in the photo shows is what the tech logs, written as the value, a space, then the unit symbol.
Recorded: 4.3070 in
